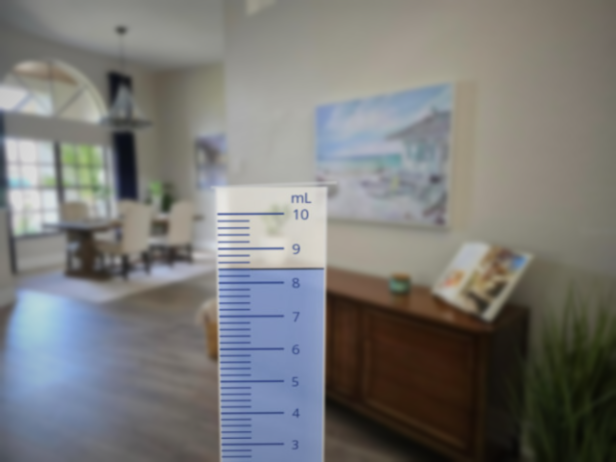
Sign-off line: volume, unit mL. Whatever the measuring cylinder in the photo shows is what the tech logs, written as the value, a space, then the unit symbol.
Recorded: 8.4 mL
